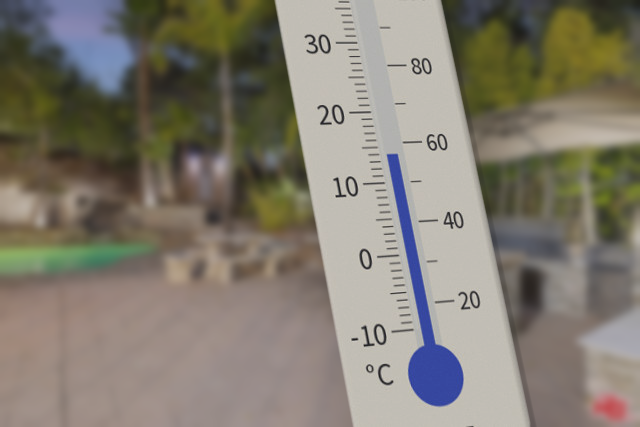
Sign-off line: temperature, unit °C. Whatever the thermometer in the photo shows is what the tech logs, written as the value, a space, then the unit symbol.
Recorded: 14 °C
